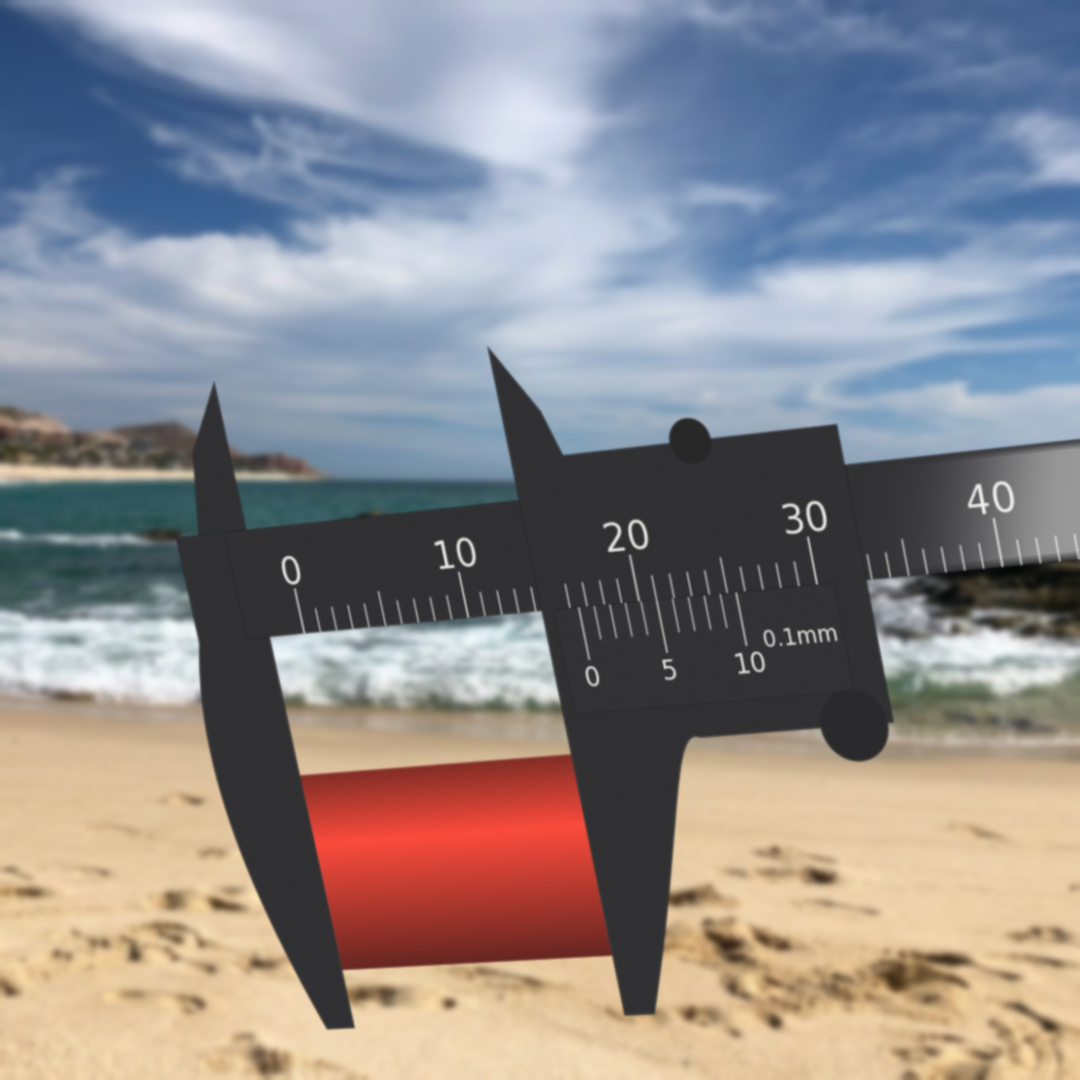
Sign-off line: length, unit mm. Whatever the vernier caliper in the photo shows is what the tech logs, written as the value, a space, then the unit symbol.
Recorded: 16.5 mm
